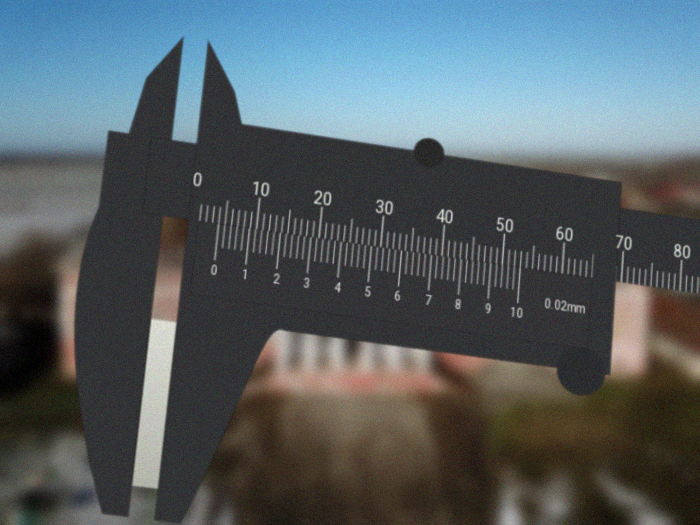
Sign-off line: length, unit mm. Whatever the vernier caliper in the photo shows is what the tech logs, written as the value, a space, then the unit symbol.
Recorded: 4.0 mm
